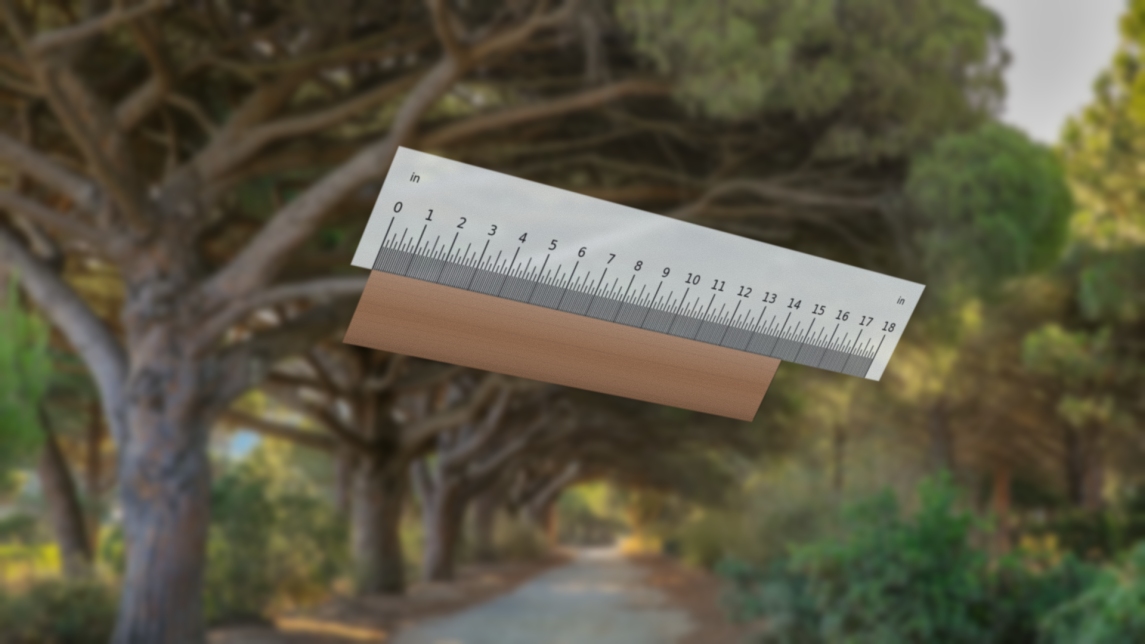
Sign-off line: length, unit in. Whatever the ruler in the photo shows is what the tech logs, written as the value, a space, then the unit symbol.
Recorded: 14.5 in
